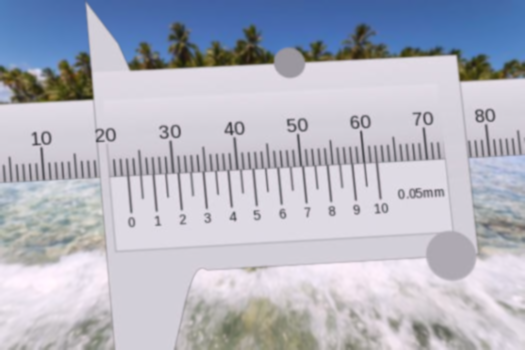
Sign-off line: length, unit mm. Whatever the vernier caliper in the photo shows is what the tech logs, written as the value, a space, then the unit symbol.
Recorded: 23.0 mm
